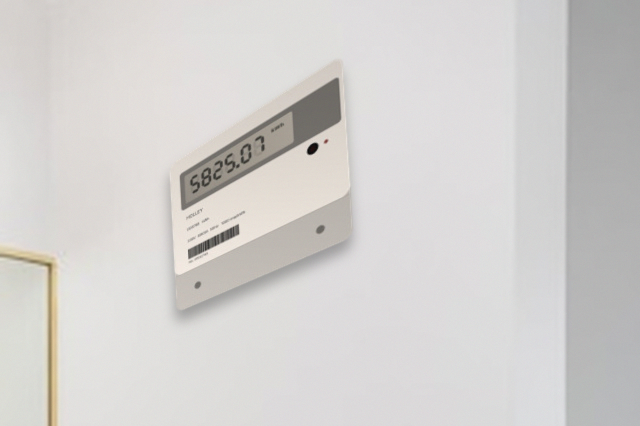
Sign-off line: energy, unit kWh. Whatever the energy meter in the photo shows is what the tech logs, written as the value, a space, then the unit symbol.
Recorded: 5825.07 kWh
